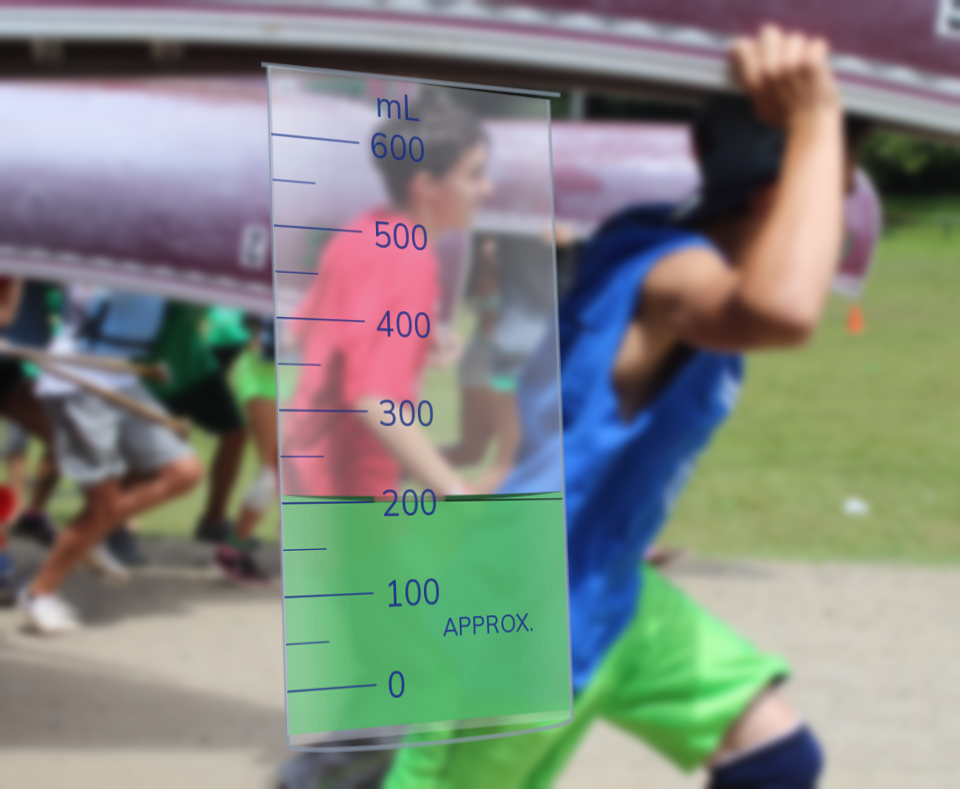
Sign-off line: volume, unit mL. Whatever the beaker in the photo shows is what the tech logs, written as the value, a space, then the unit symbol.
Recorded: 200 mL
